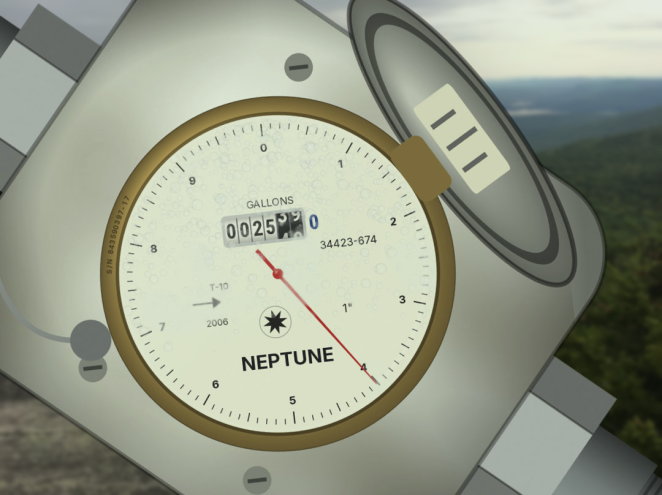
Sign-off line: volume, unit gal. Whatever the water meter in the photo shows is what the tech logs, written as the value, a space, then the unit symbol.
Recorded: 25394.0 gal
